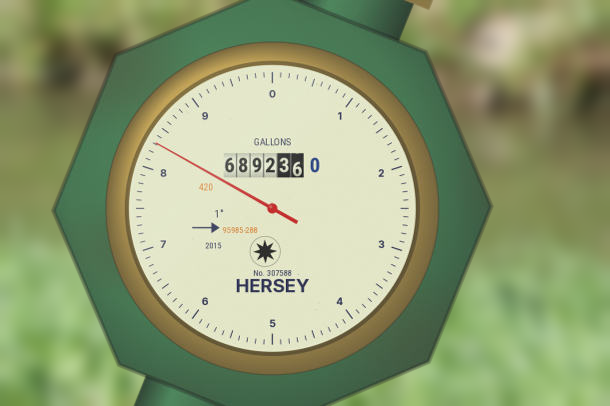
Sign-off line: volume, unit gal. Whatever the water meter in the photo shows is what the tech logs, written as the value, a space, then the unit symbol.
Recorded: 6892358.3 gal
